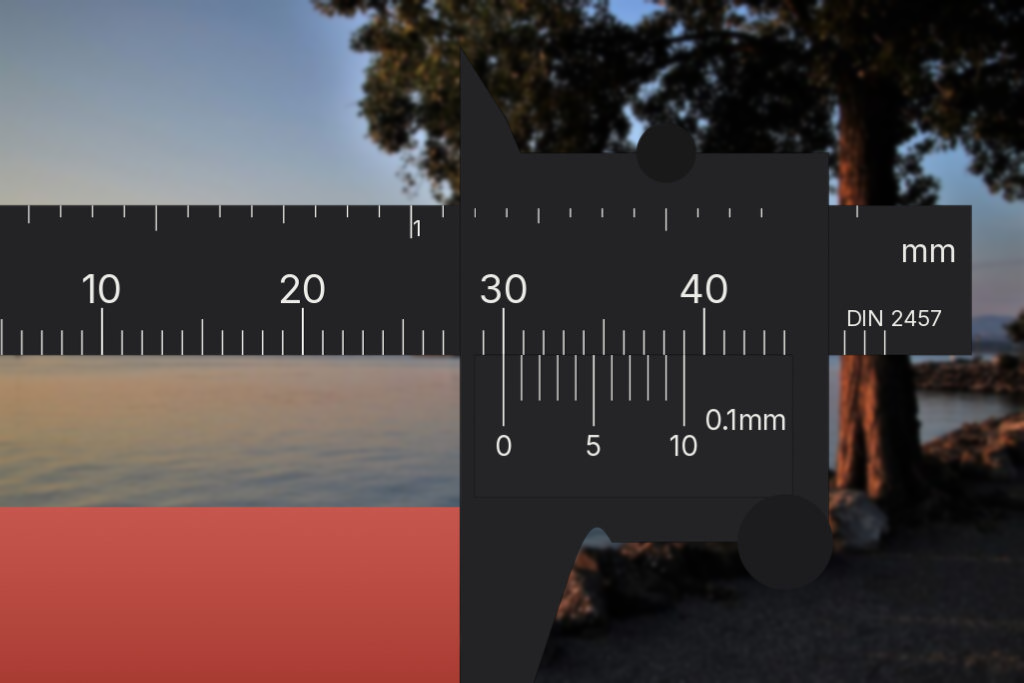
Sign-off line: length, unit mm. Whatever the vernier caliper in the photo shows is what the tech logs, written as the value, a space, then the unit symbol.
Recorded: 30.0 mm
